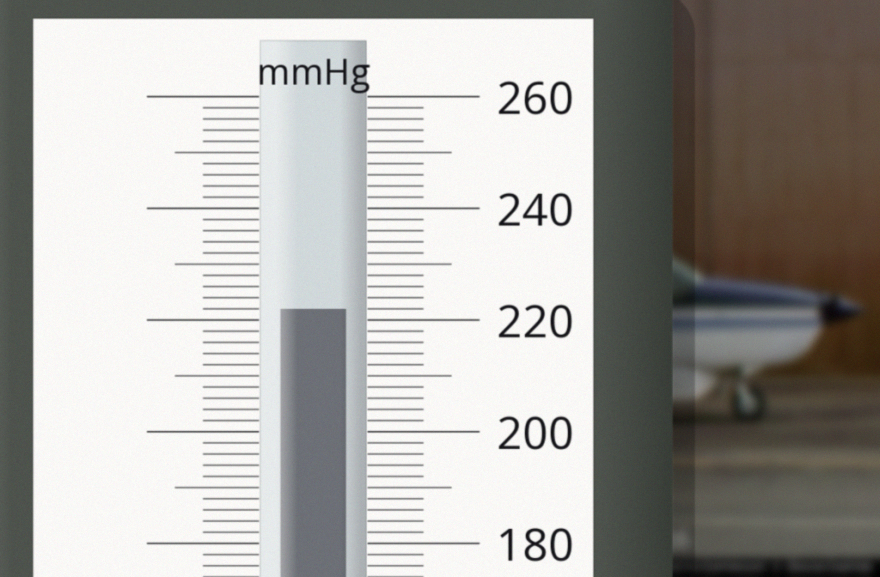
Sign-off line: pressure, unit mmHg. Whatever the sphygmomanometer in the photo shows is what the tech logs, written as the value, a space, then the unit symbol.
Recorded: 222 mmHg
